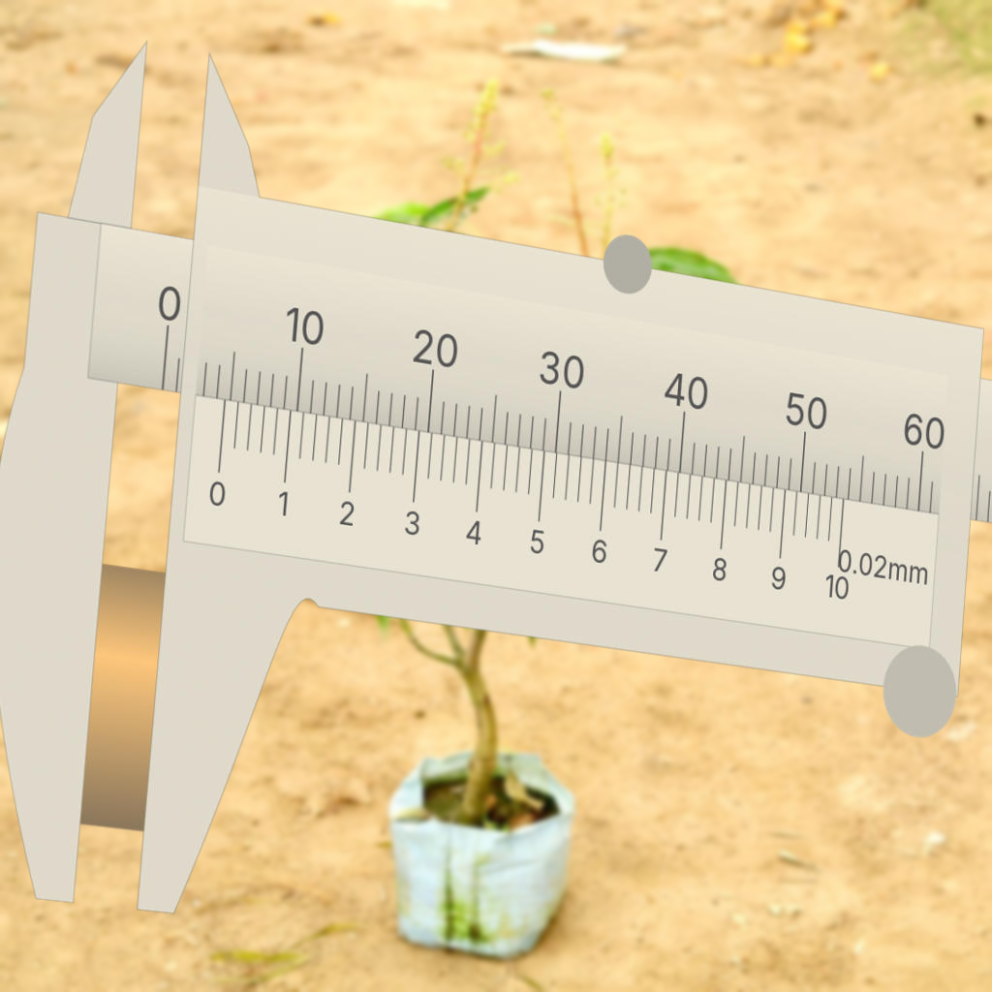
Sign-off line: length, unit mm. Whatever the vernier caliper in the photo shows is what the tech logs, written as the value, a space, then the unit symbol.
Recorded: 4.6 mm
